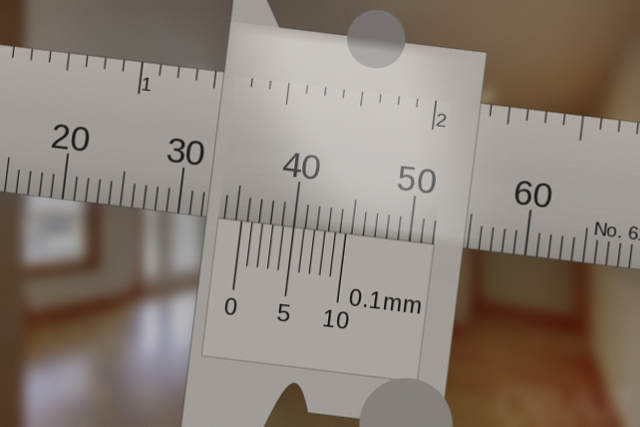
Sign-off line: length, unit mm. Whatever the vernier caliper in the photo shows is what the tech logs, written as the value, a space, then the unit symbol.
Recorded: 35.5 mm
